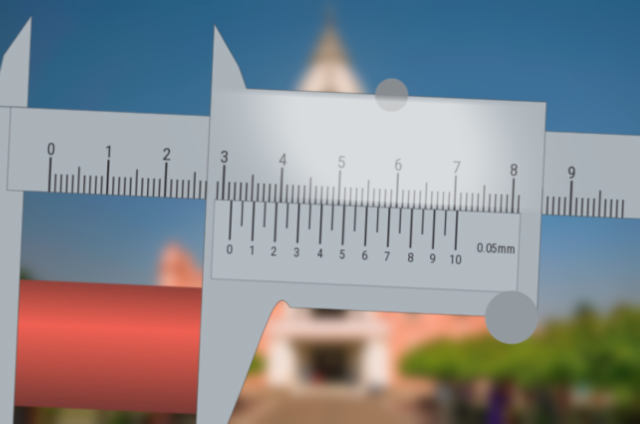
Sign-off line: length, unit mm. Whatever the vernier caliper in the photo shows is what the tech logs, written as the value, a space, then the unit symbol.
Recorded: 31.5 mm
